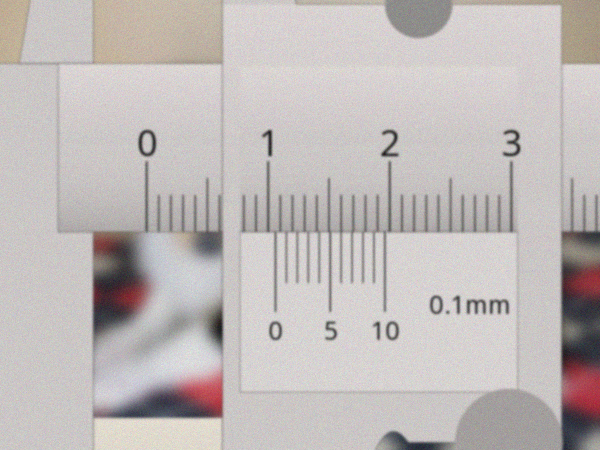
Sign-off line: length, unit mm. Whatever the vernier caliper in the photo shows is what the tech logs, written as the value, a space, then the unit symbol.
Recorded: 10.6 mm
